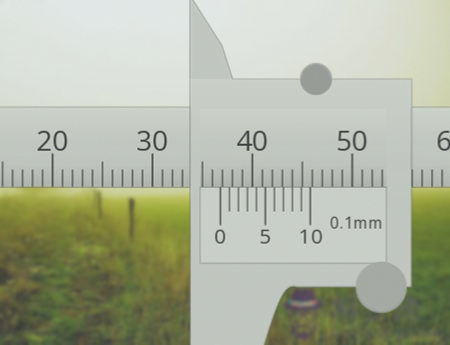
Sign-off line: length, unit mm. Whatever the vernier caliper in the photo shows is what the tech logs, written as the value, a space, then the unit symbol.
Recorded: 36.8 mm
